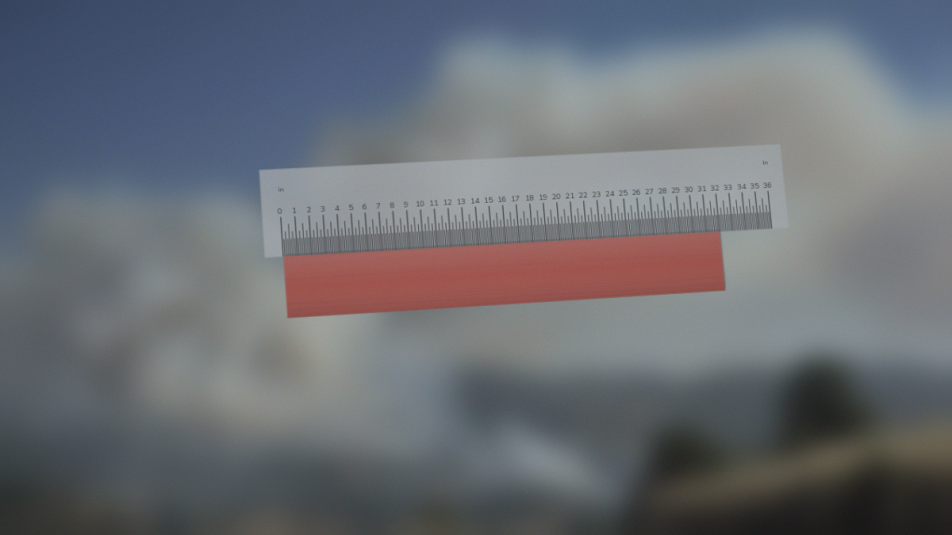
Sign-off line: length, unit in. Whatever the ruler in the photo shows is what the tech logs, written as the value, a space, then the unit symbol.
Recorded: 32 in
